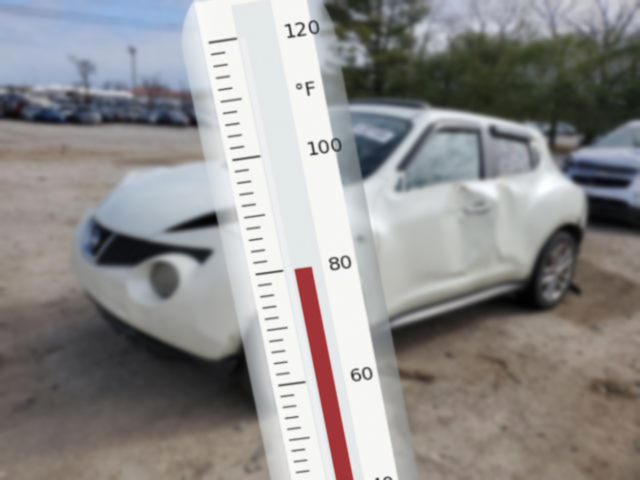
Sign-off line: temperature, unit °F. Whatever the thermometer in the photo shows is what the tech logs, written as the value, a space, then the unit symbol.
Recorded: 80 °F
